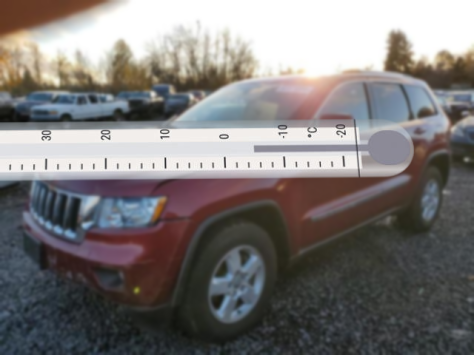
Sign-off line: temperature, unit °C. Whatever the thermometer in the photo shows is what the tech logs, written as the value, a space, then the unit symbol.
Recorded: -5 °C
